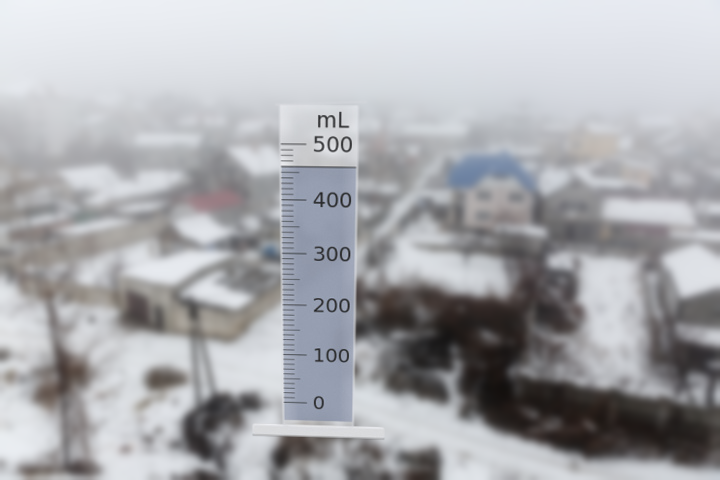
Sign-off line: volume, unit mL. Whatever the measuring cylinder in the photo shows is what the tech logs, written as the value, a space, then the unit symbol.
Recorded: 460 mL
